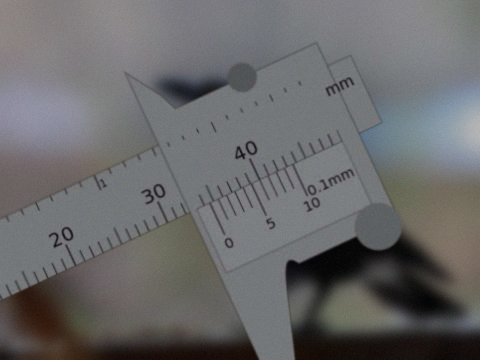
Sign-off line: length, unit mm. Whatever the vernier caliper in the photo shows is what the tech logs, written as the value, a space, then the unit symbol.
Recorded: 34.6 mm
